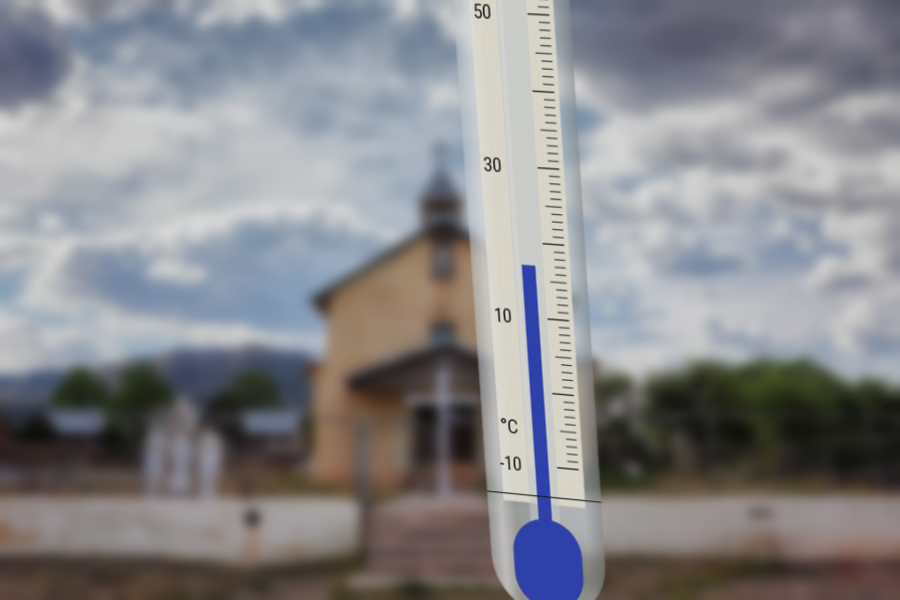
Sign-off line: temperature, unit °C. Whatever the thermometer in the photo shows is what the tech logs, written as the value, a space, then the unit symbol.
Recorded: 17 °C
